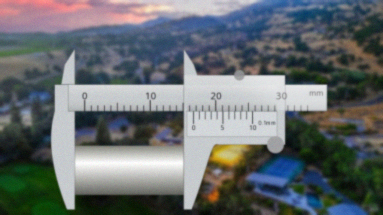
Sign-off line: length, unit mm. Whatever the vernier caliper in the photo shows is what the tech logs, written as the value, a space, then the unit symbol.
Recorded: 16.6 mm
